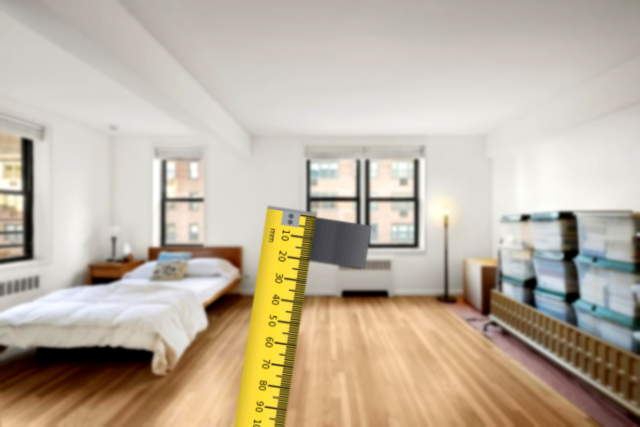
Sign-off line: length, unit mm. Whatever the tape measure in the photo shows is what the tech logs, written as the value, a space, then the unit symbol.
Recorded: 20 mm
